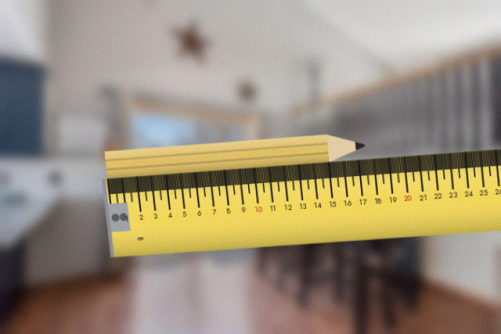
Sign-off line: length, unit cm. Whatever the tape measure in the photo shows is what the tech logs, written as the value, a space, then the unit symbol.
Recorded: 17.5 cm
